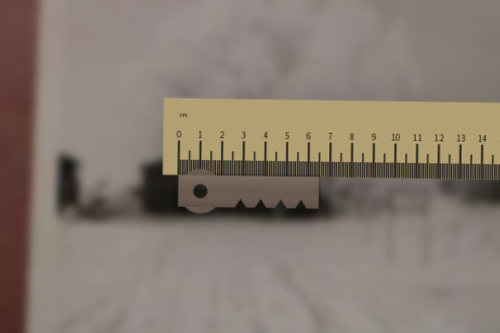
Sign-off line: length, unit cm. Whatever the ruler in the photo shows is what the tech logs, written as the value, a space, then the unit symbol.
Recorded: 6.5 cm
